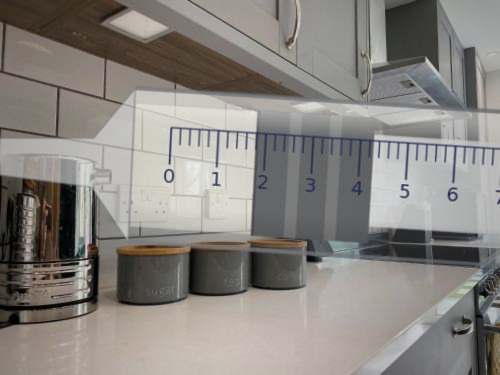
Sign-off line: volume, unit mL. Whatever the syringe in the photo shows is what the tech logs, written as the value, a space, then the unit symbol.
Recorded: 1.8 mL
